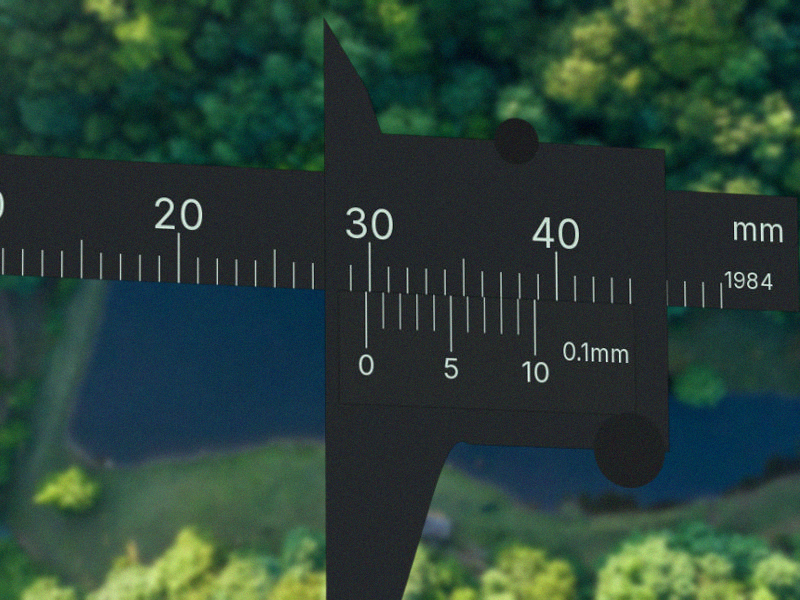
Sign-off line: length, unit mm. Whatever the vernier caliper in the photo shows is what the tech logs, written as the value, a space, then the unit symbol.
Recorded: 29.8 mm
